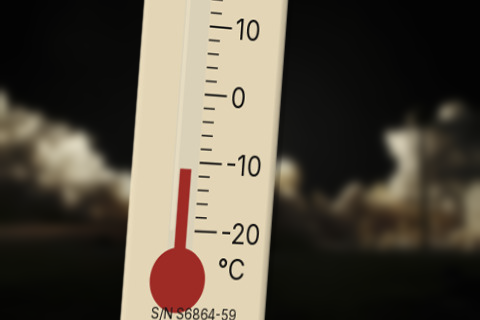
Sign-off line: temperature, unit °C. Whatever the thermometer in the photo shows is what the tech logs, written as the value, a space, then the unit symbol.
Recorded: -11 °C
